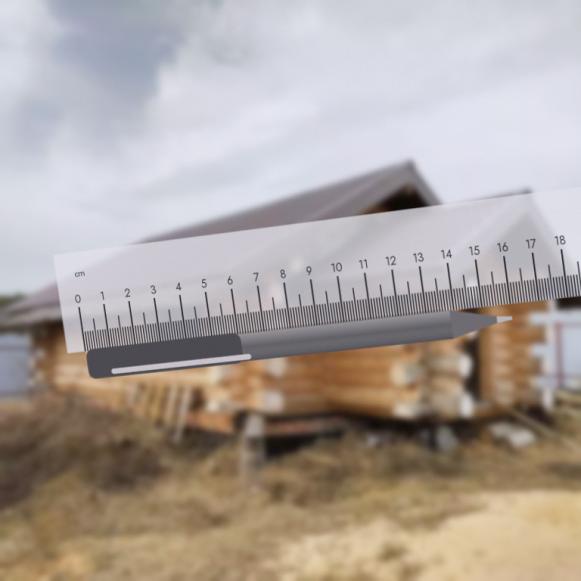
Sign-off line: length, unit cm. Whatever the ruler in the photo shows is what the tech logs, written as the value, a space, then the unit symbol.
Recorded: 16 cm
